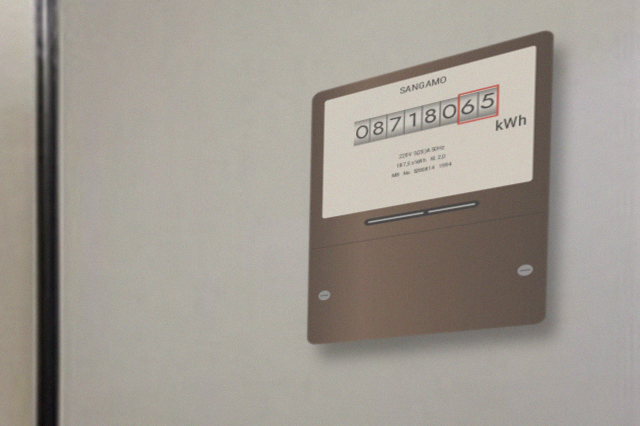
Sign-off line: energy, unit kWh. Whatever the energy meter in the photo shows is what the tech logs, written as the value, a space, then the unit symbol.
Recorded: 87180.65 kWh
